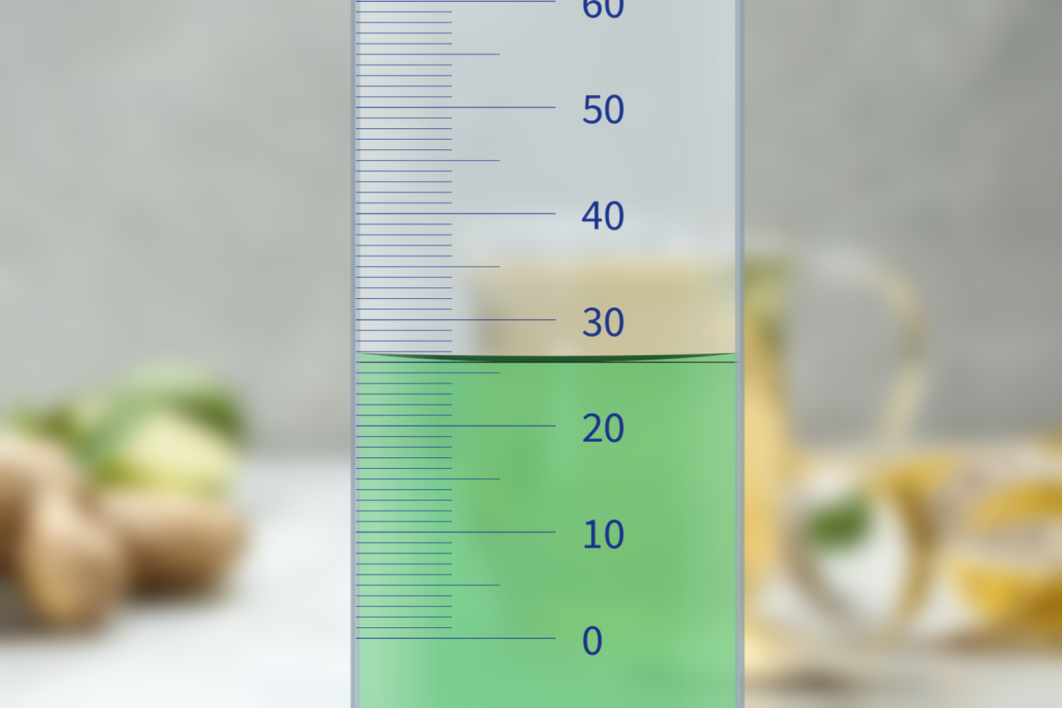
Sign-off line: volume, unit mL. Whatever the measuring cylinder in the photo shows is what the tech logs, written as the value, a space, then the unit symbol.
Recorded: 26 mL
